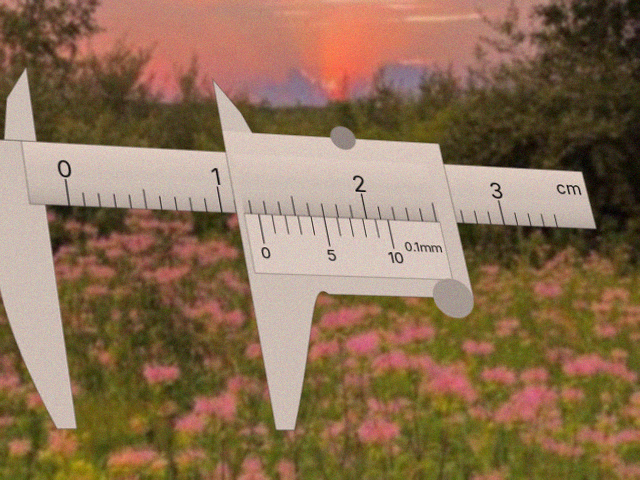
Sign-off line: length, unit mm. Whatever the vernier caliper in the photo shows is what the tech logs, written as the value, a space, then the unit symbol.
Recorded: 12.5 mm
